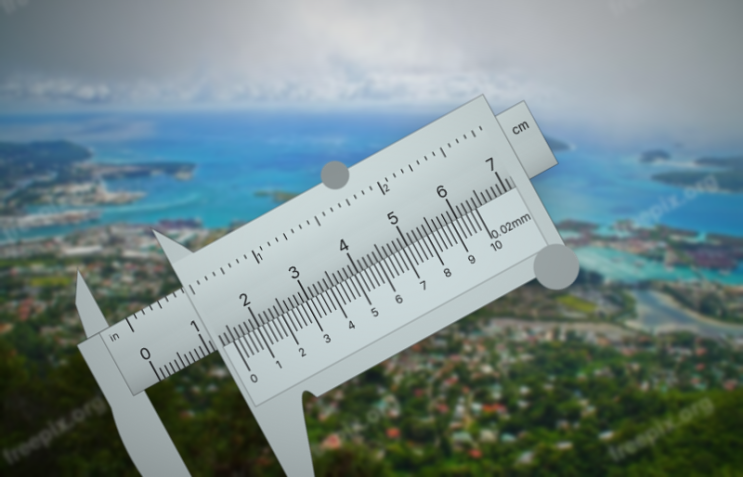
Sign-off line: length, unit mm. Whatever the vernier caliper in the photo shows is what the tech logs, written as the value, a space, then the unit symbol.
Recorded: 14.8 mm
